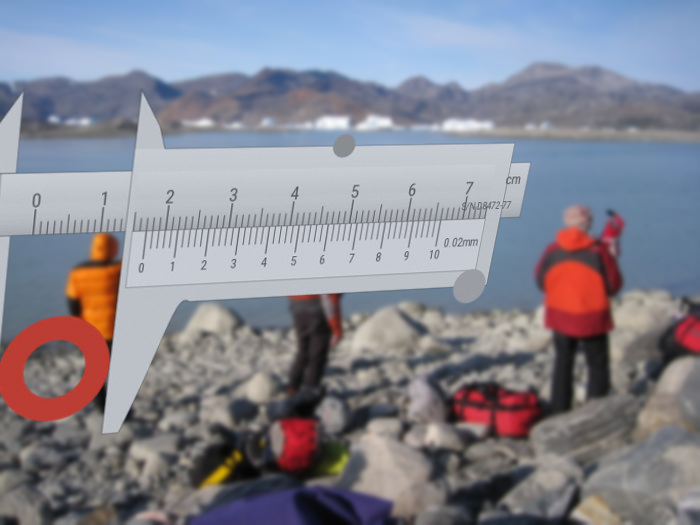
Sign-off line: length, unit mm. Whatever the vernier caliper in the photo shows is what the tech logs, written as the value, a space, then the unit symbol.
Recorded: 17.0 mm
